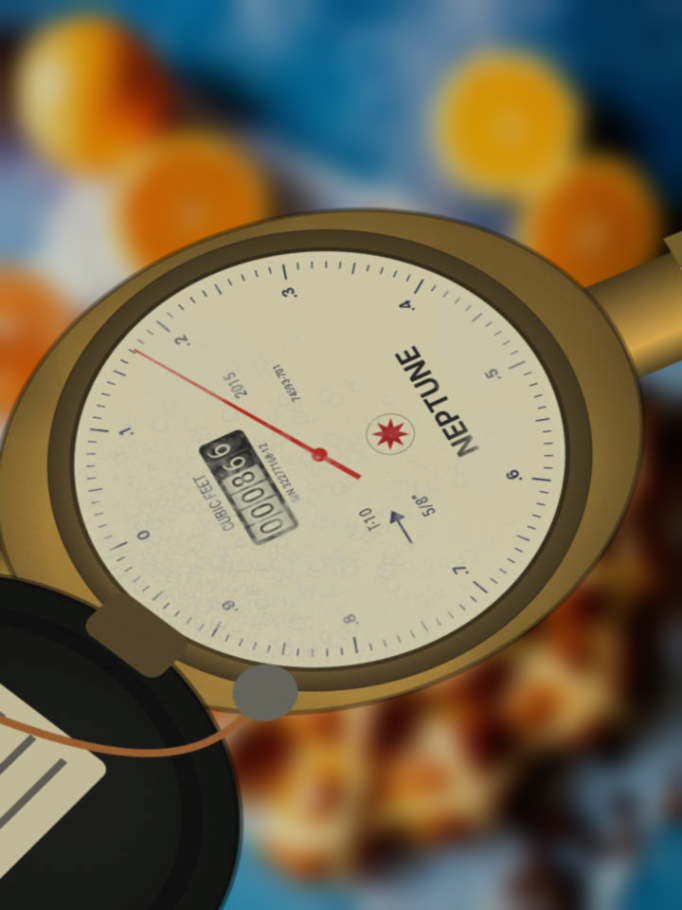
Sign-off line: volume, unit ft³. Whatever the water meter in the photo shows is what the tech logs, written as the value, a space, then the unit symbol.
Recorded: 866.17 ft³
